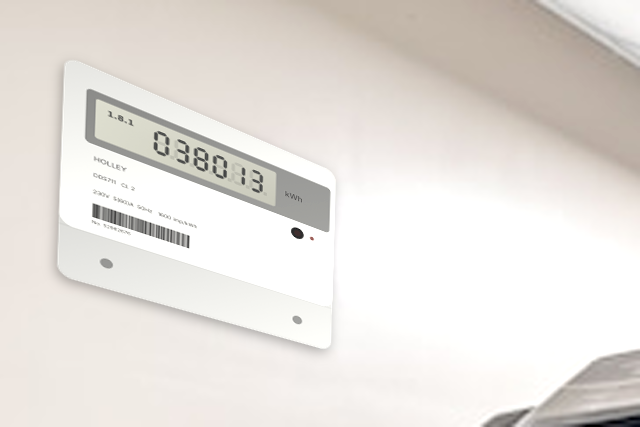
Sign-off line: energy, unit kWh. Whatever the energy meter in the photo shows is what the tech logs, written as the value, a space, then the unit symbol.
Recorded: 38013 kWh
